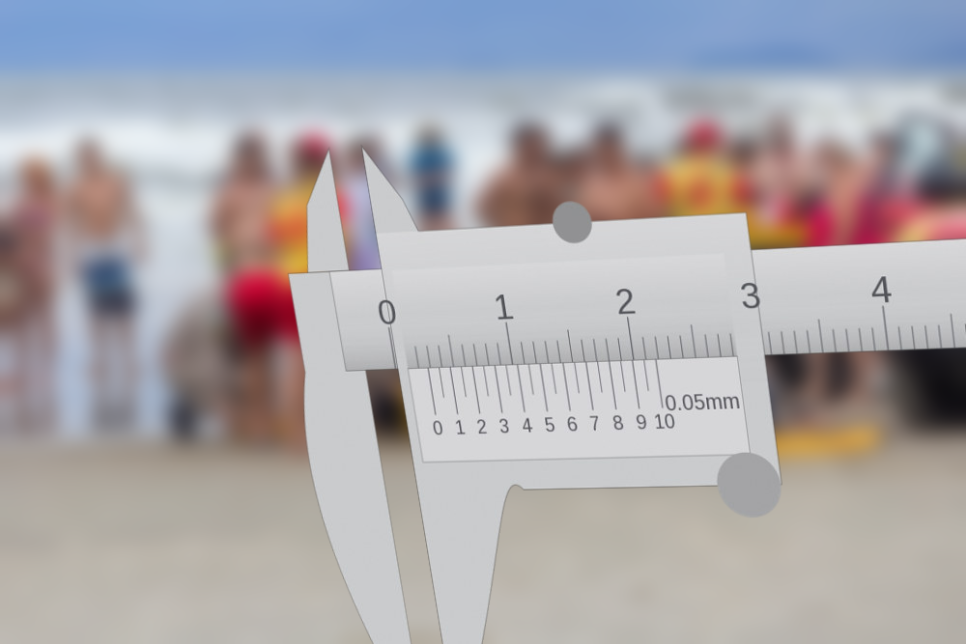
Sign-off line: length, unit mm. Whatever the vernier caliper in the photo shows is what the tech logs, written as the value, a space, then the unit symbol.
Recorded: 2.8 mm
